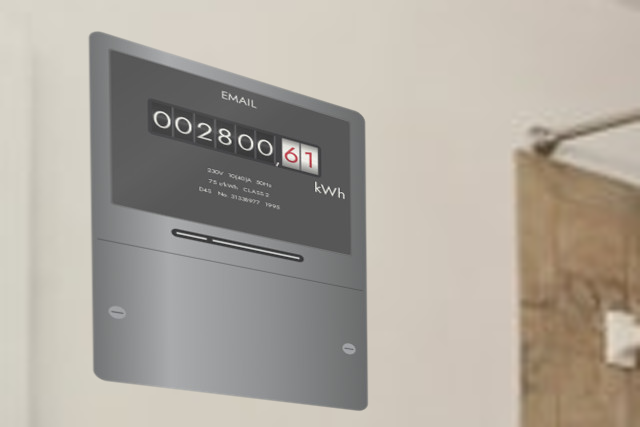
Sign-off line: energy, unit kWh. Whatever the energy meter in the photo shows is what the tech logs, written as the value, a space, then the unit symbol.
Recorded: 2800.61 kWh
